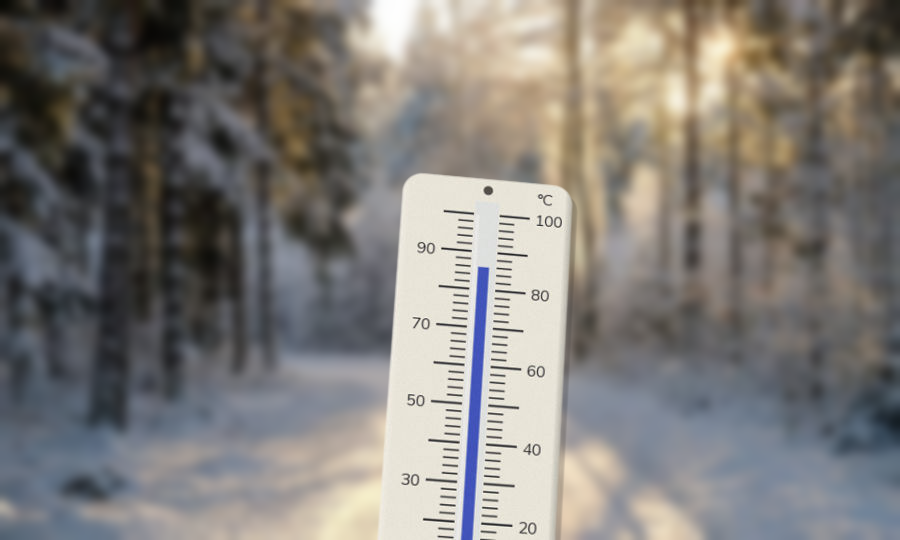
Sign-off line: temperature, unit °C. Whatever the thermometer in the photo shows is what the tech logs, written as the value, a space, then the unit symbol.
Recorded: 86 °C
